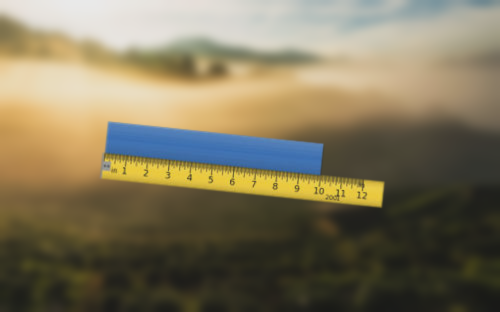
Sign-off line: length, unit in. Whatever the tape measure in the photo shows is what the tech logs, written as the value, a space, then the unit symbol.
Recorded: 10 in
